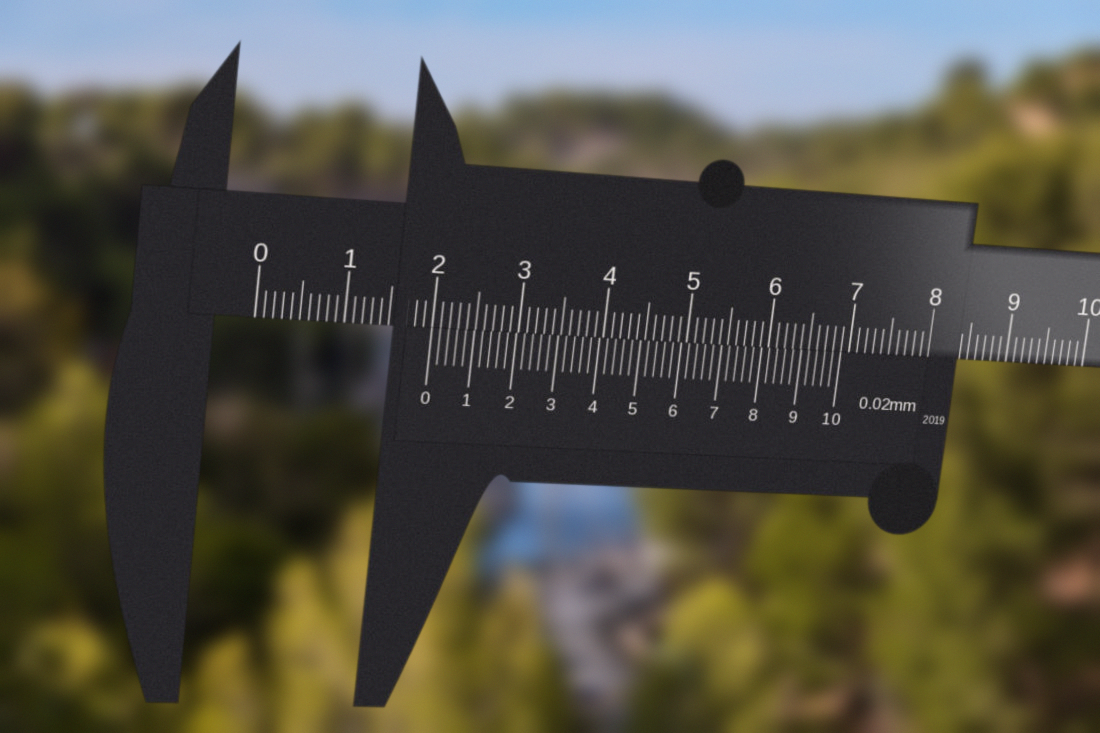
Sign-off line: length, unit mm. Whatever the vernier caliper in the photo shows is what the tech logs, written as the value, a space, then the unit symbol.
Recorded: 20.0 mm
